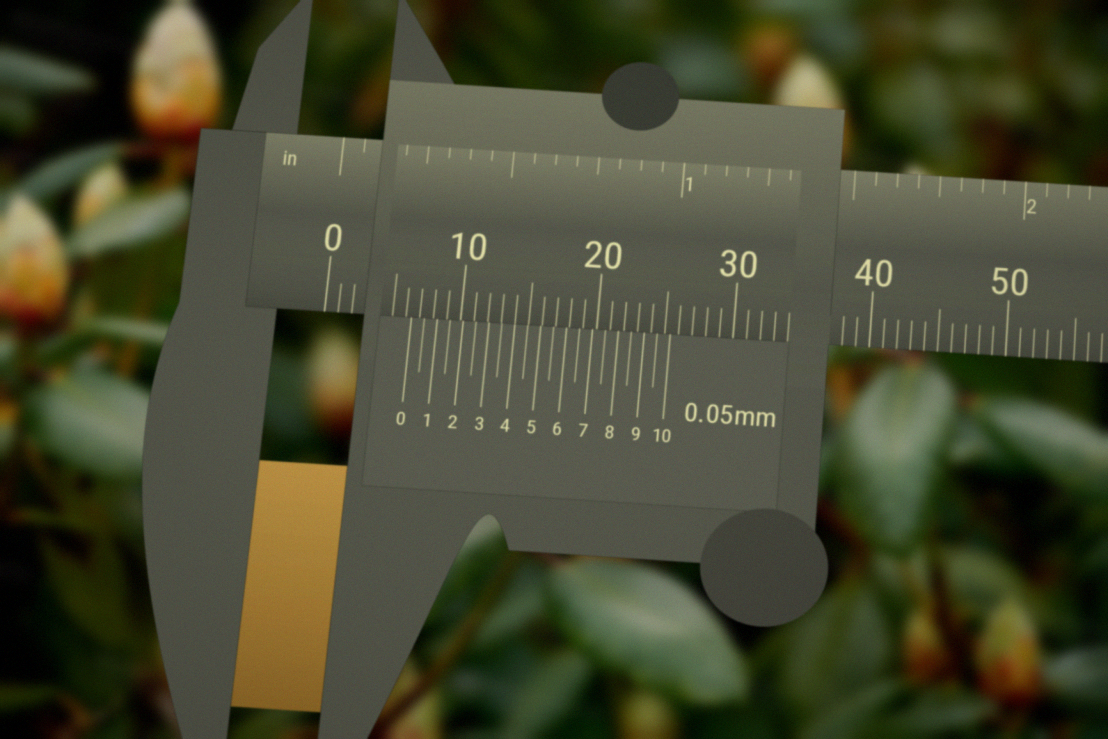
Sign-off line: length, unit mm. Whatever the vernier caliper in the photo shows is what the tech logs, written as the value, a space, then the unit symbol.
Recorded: 6.4 mm
